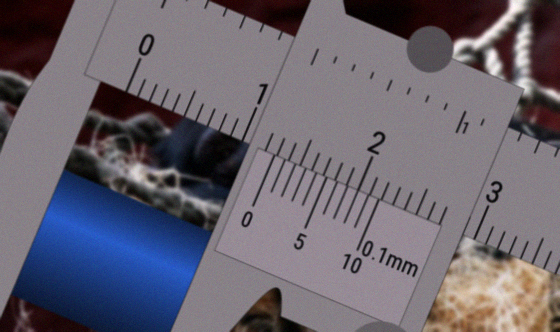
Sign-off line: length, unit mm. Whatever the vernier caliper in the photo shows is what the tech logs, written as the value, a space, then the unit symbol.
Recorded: 12.8 mm
